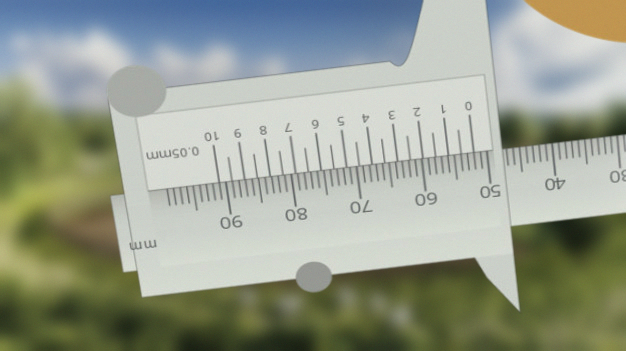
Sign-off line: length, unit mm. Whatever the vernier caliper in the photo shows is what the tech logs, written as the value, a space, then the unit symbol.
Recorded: 52.0 mm
